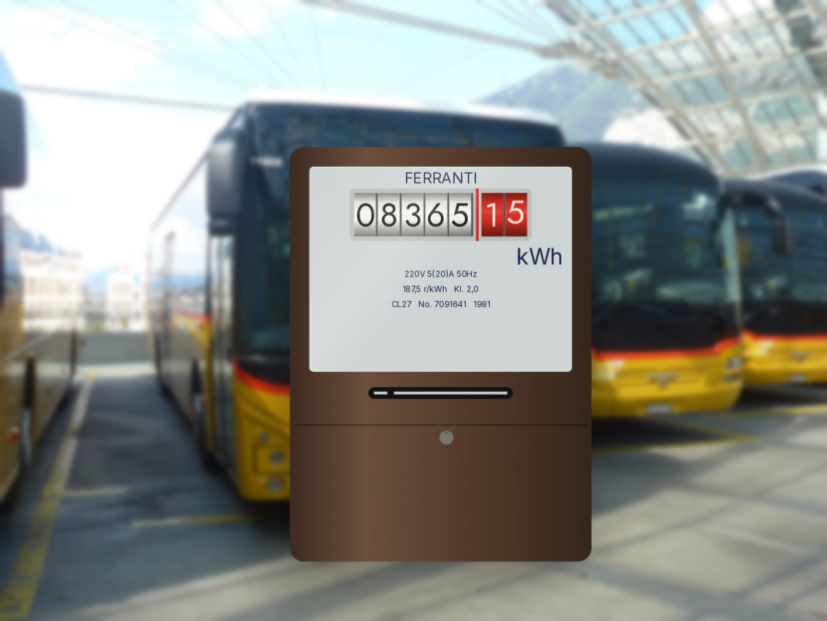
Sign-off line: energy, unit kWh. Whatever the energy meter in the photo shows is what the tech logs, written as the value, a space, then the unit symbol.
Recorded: 8365.15 kWh
